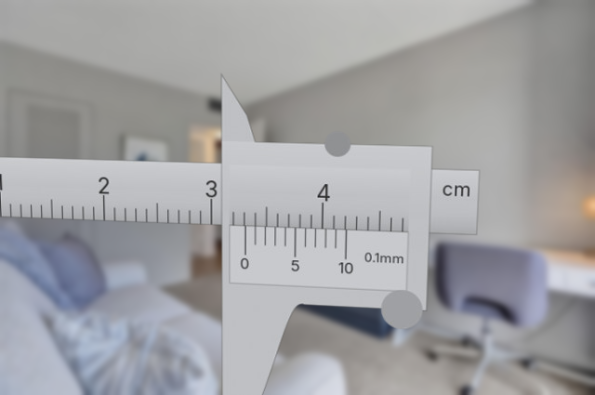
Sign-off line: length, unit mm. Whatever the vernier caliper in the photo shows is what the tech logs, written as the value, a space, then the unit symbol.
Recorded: 33.1 mm
